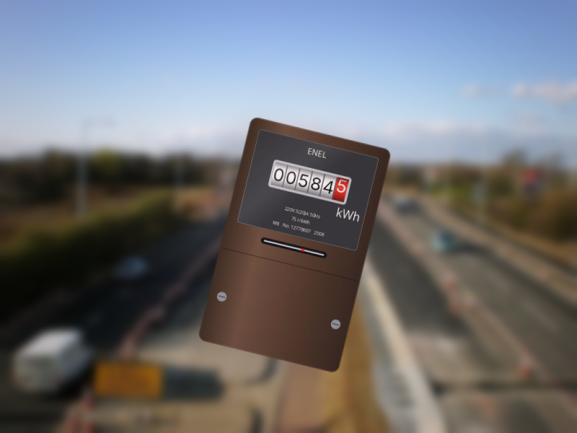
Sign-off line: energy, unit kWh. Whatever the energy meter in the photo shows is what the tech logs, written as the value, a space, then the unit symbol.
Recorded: 584.5 kWh
